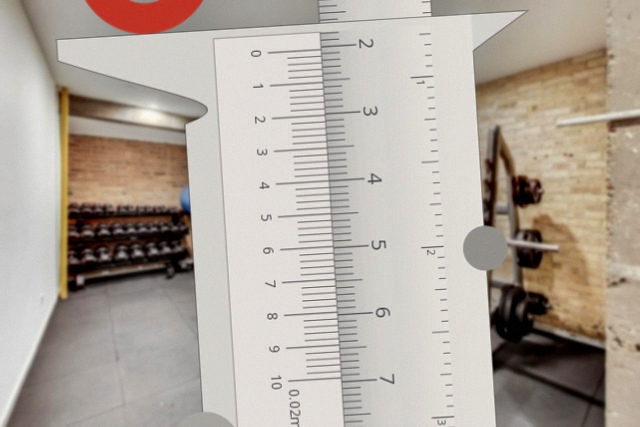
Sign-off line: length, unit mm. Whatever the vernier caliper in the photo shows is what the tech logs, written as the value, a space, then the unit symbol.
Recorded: 20.4 mm
